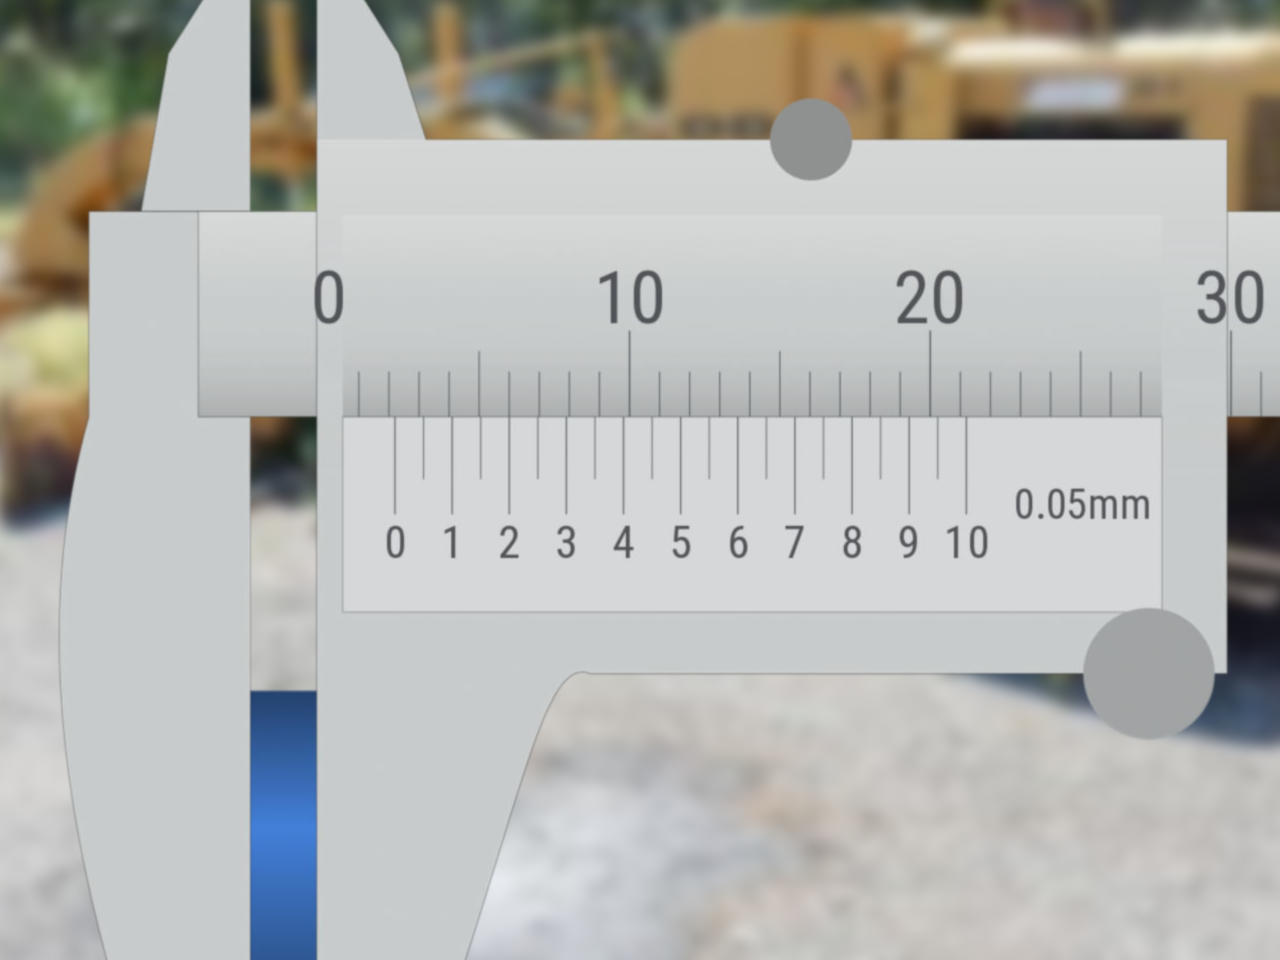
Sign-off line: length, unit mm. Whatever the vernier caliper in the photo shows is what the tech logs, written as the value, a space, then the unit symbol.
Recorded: 2.20 mm
